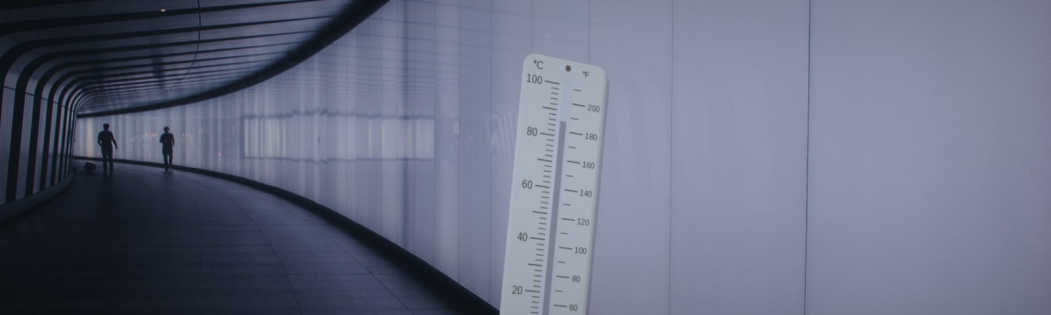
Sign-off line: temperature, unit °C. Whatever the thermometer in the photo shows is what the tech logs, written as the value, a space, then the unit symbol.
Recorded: 86 °C
